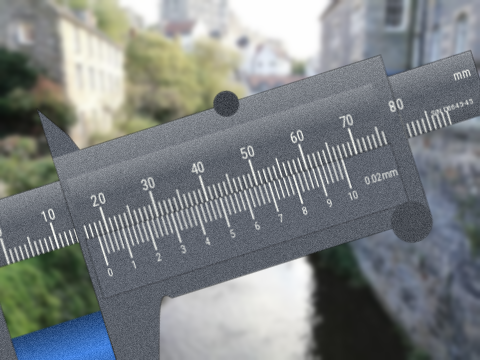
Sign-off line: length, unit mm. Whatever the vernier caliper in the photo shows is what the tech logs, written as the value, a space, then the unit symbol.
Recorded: 18.0 mm
